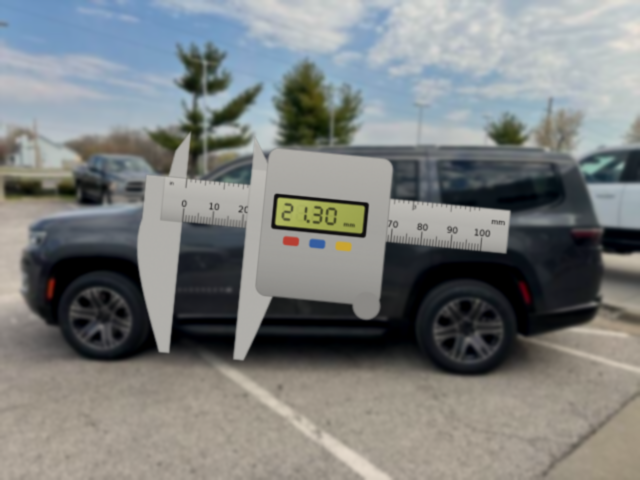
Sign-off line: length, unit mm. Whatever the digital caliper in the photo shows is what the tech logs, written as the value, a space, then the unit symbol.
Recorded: 21.30 mm
